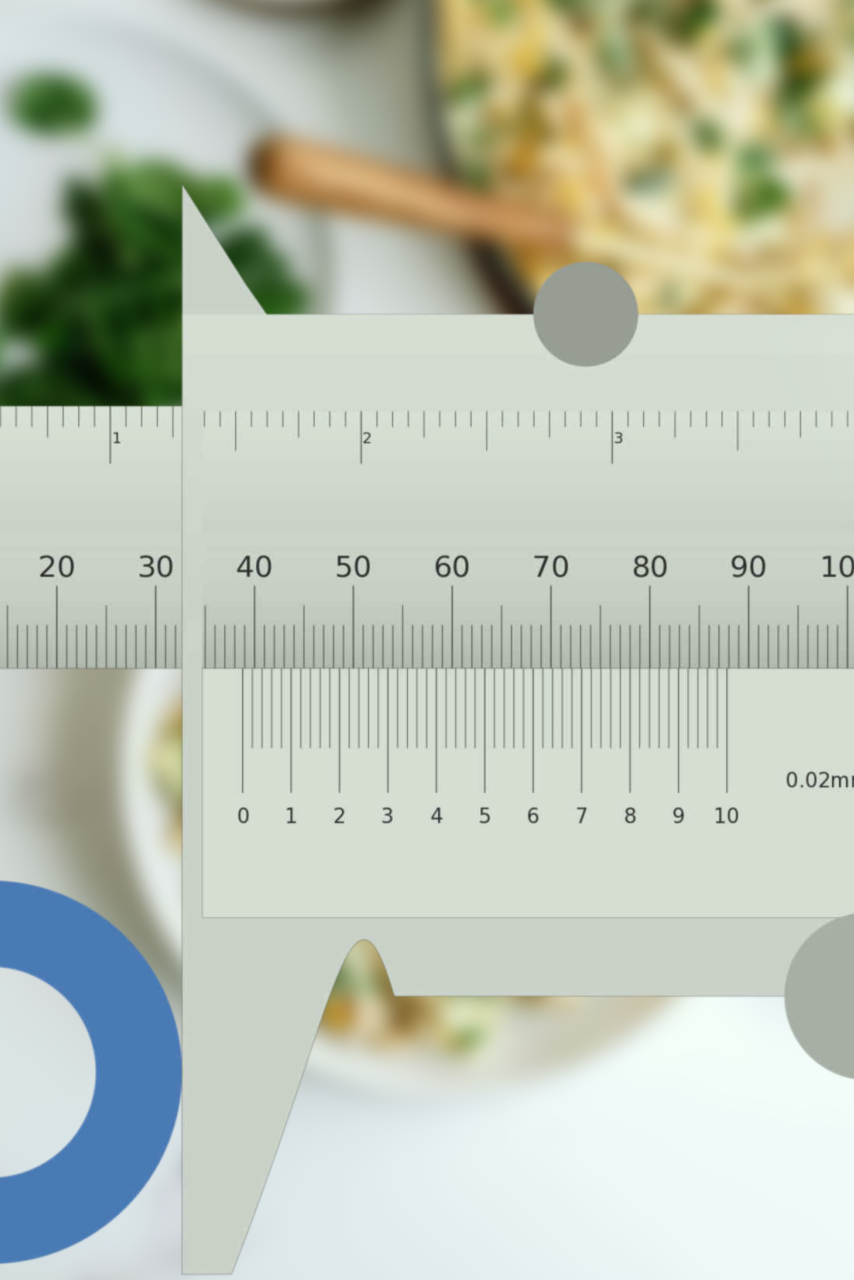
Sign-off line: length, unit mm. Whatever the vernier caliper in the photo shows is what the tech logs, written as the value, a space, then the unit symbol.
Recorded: 38.8 mm
